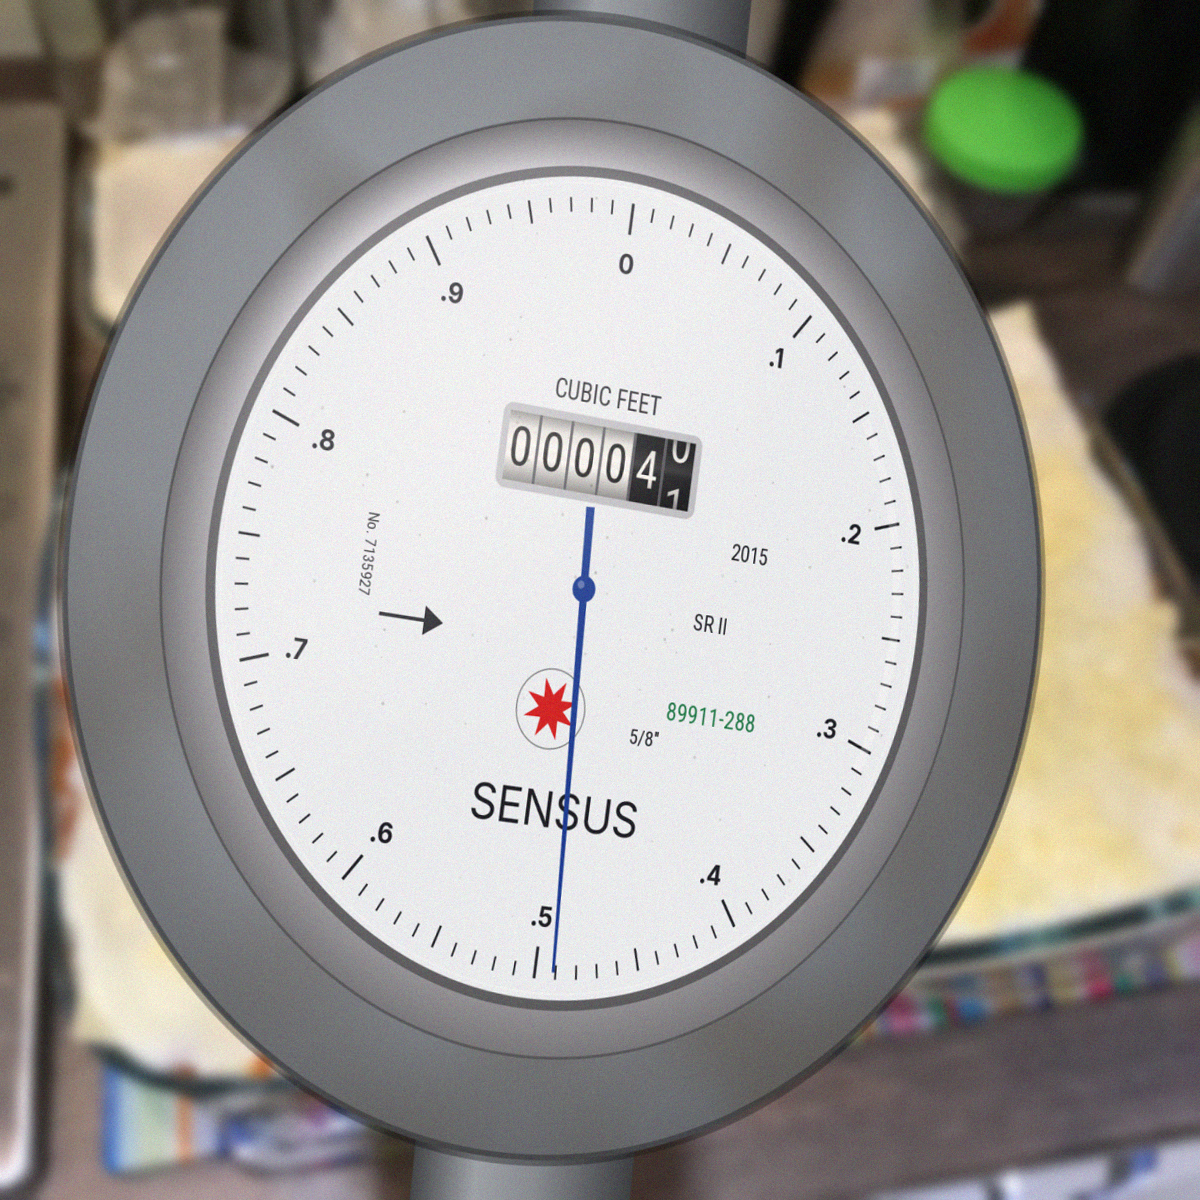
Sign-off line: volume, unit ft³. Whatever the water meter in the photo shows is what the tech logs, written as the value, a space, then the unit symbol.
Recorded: 40.49 ft³
